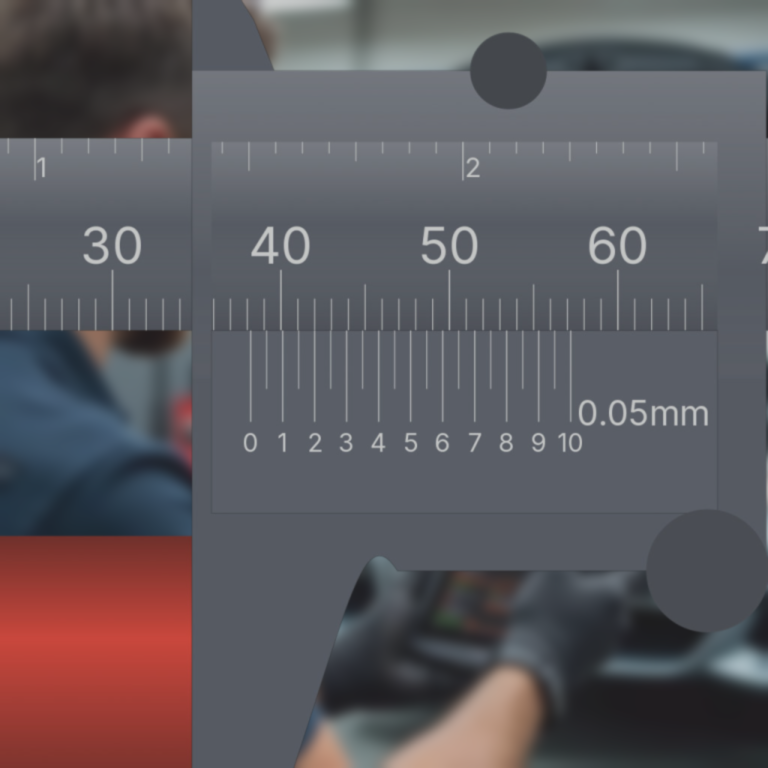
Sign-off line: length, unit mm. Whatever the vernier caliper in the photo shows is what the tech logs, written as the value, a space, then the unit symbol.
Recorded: 38.2 mm
